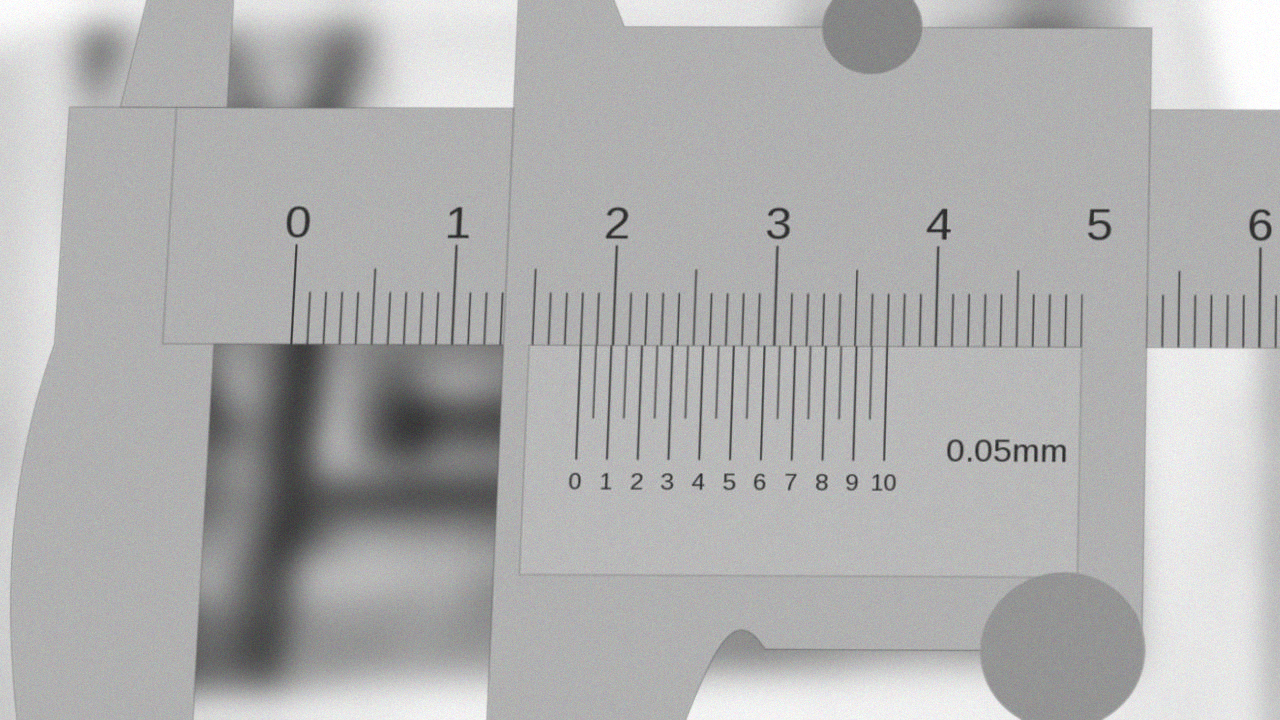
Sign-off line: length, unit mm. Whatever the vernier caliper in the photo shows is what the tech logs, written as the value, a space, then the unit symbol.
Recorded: 18.0 mm
